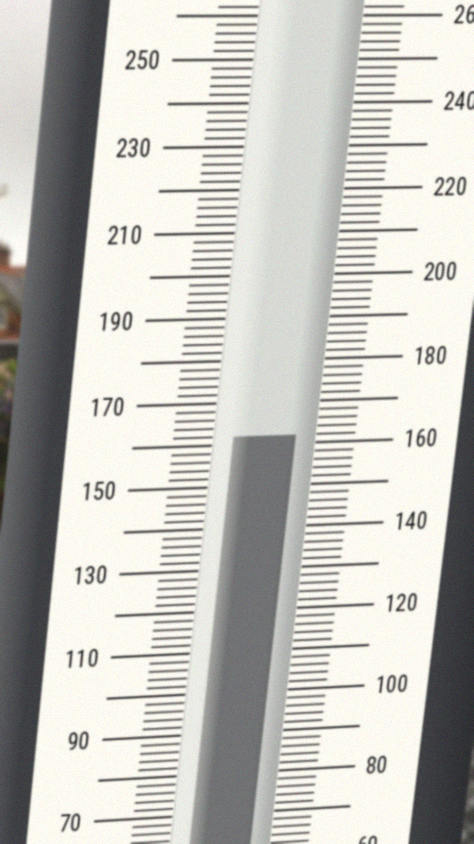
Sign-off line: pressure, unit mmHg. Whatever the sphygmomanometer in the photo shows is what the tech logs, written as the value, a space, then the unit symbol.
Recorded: 162 mmHg
